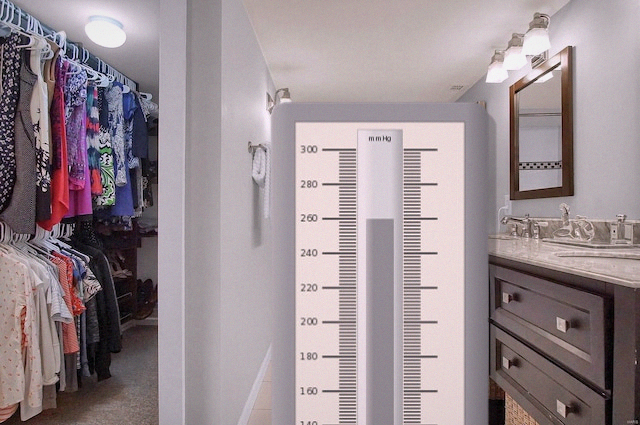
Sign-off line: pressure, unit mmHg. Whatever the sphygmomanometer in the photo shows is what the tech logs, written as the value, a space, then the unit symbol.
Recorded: 260 mmHg
